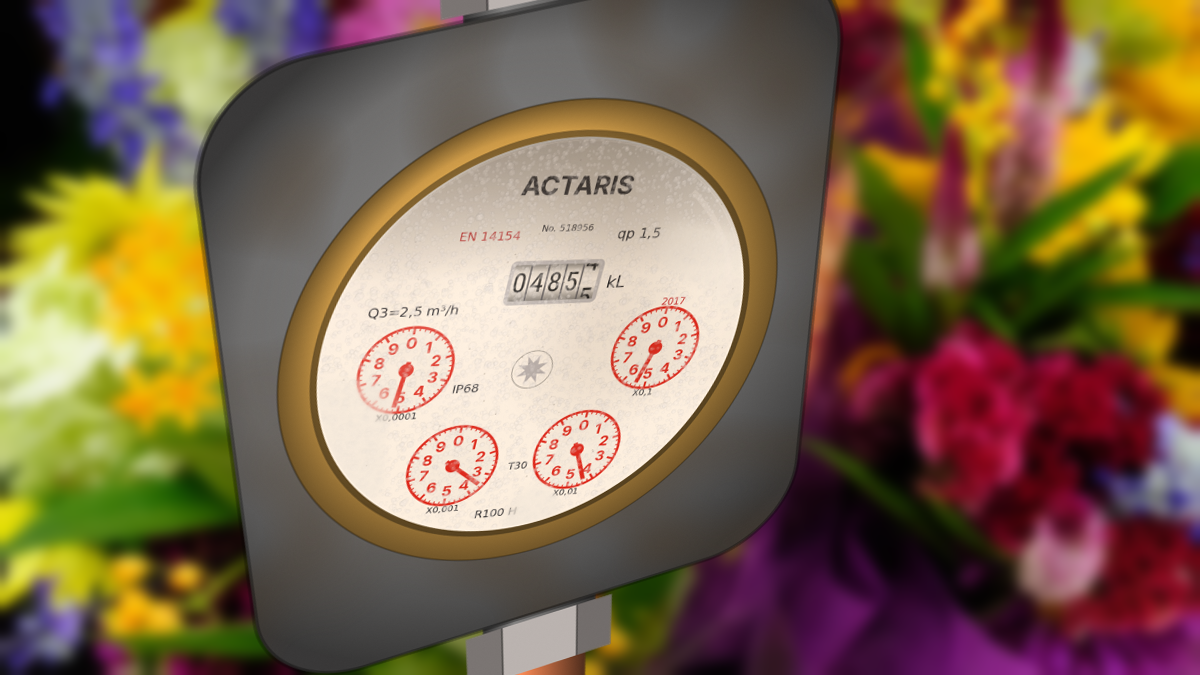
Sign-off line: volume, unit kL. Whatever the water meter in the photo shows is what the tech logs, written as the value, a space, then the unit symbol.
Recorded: 4854.5435 kL
